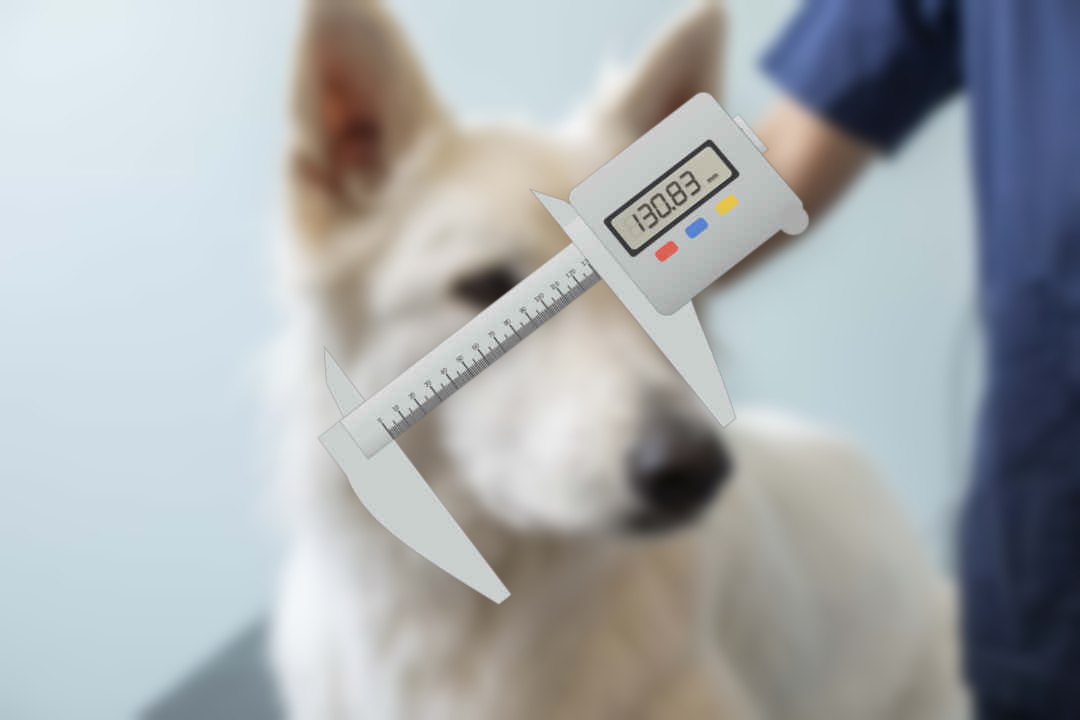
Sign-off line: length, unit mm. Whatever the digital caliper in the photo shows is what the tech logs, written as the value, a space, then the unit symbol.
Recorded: 130.83 mm
